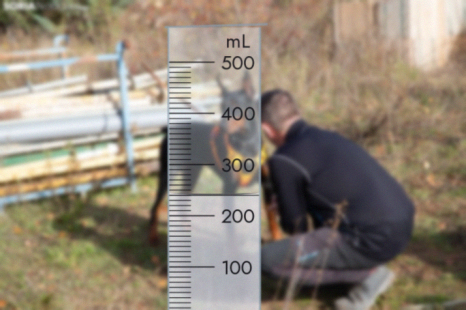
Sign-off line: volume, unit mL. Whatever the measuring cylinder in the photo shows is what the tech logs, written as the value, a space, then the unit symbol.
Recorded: 240 mL
